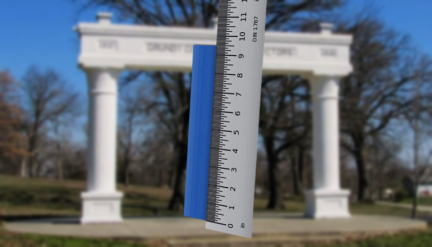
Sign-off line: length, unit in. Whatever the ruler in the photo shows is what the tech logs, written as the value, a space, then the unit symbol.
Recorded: 9.5 in
